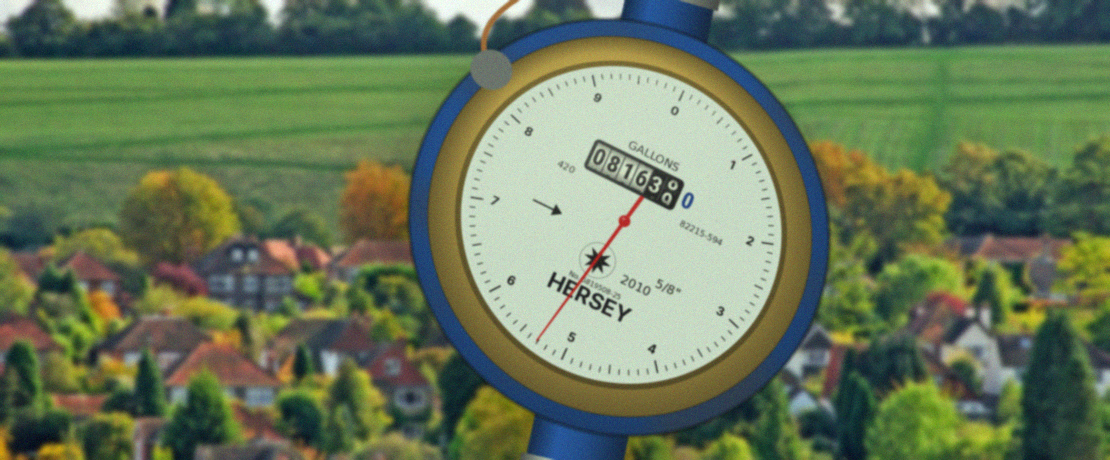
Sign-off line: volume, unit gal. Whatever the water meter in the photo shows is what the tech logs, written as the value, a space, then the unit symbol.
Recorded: 816385.3 gal
